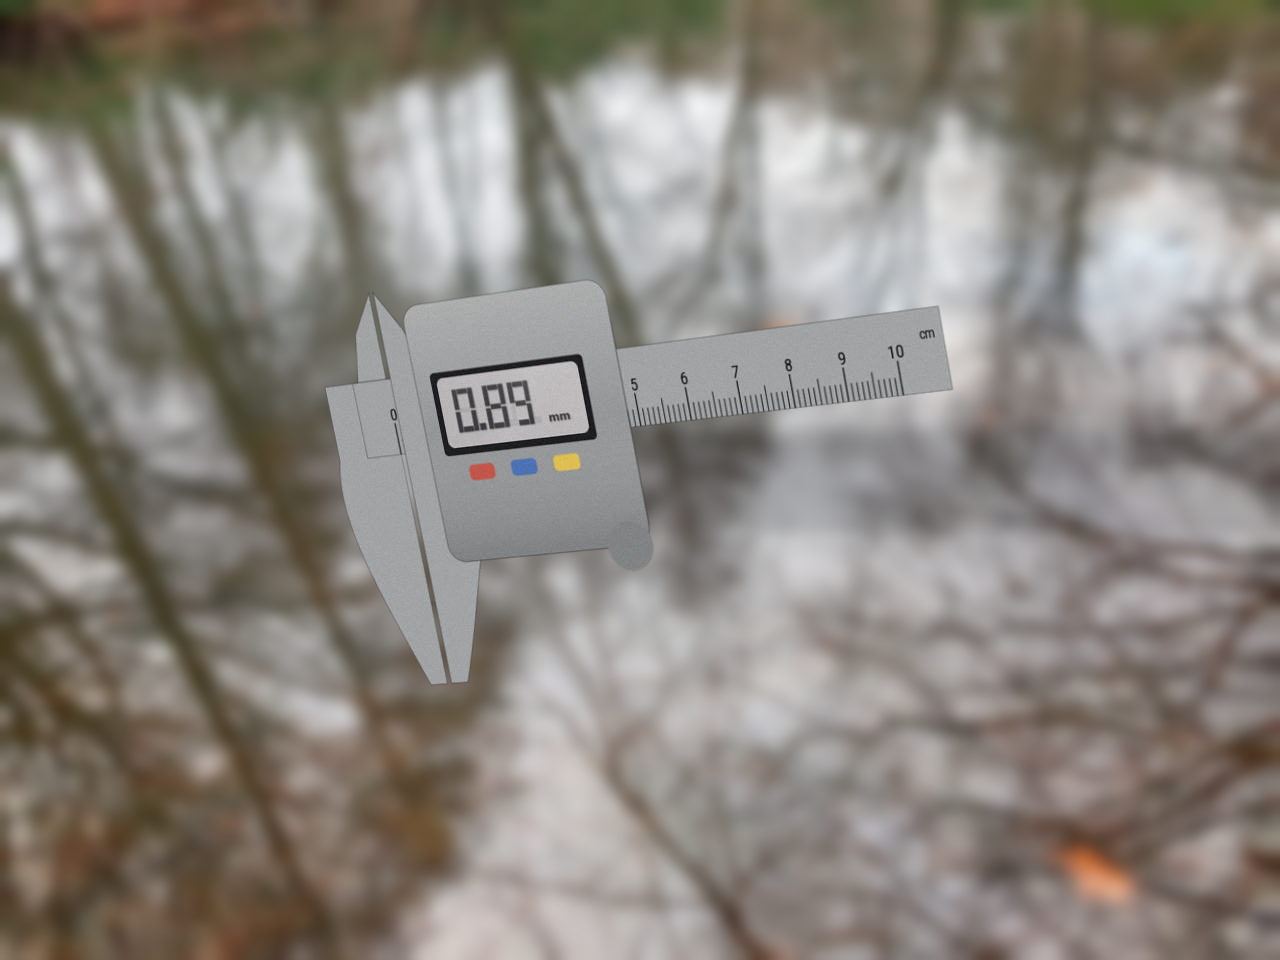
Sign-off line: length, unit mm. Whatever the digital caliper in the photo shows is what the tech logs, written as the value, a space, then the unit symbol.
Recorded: 0.89 mm
